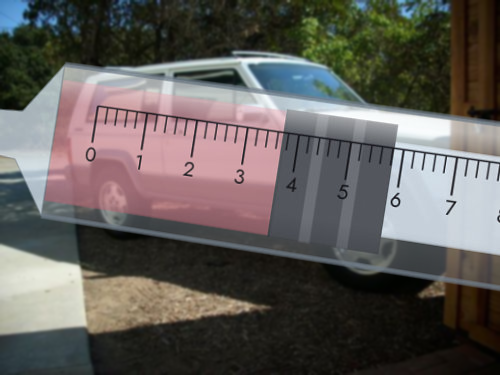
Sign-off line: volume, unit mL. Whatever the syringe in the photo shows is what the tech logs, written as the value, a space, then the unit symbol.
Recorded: 3.7 mL
